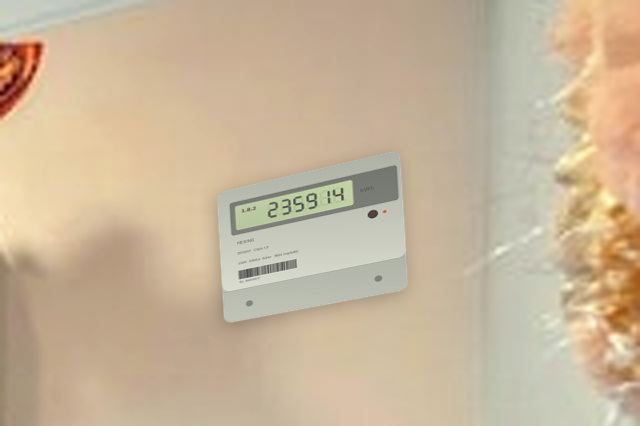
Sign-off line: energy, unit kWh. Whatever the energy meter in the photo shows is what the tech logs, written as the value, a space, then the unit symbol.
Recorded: 235914 kWh
